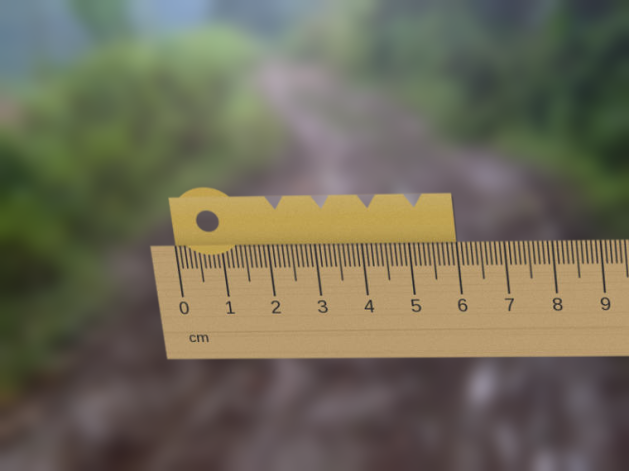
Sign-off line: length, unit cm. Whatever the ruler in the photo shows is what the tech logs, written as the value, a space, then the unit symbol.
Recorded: 6 cm
